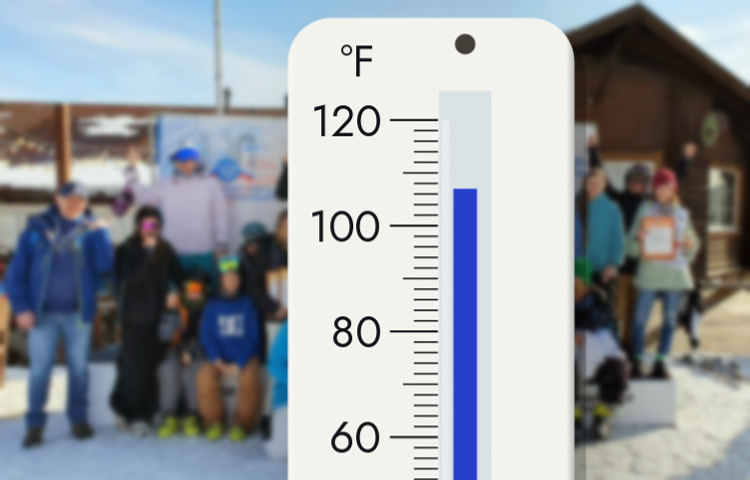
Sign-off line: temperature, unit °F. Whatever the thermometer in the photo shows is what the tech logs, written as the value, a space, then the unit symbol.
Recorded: 107 °F
